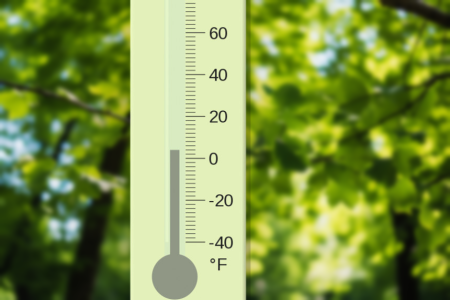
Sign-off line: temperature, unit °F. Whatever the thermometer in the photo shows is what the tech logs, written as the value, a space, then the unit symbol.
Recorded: 4 °F
